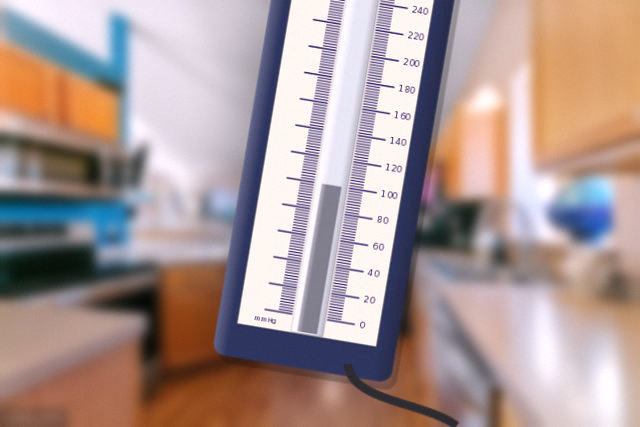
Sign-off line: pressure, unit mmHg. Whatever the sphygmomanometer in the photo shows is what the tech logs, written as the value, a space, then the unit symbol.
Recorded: 100 mmHg
